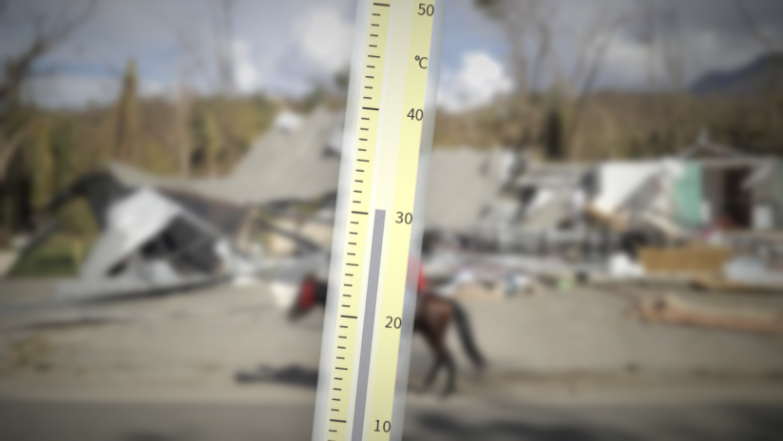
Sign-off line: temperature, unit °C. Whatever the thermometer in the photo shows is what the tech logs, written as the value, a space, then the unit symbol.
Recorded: 30.5 °C
